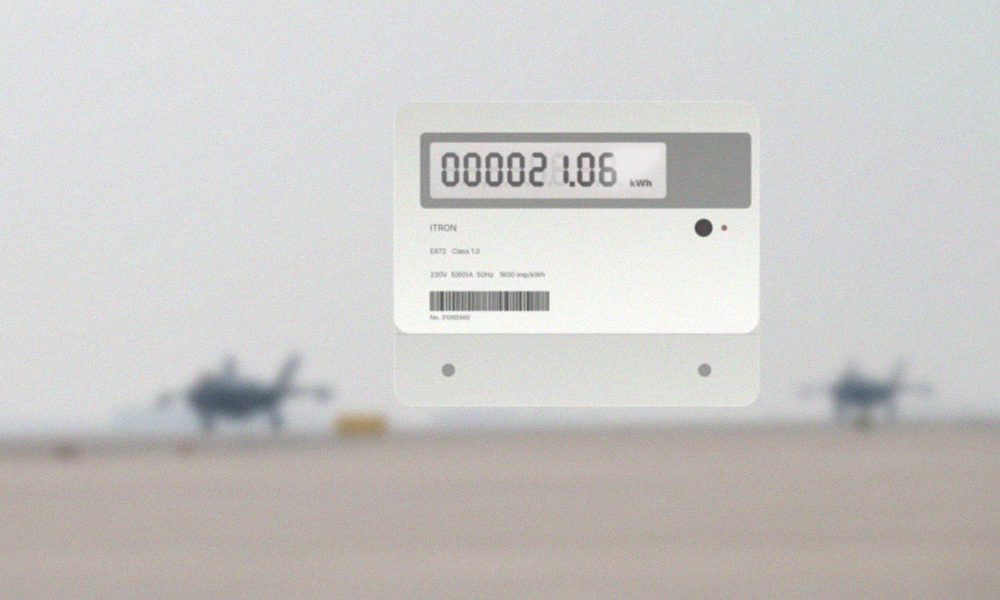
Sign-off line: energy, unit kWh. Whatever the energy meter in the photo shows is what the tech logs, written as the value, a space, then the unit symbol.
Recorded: 21.06 kWh
